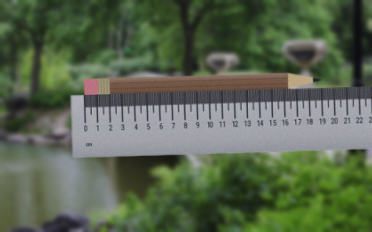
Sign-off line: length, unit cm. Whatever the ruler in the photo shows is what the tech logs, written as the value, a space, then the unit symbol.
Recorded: 19 cm
